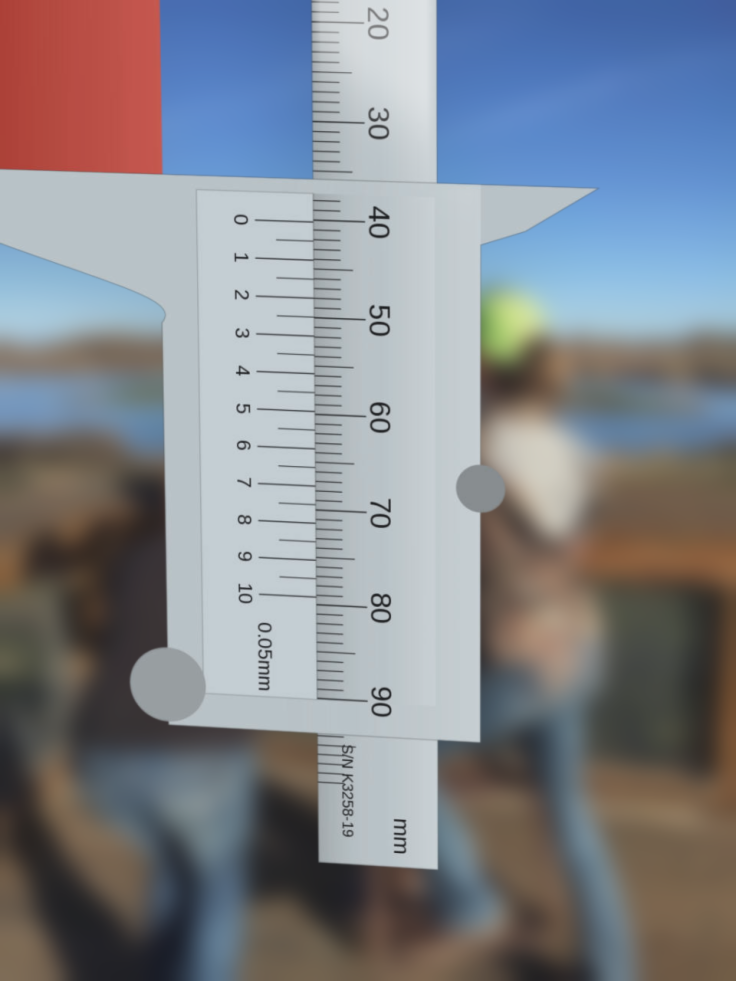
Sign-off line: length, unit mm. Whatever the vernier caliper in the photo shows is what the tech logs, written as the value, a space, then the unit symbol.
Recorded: 40.2 mm
